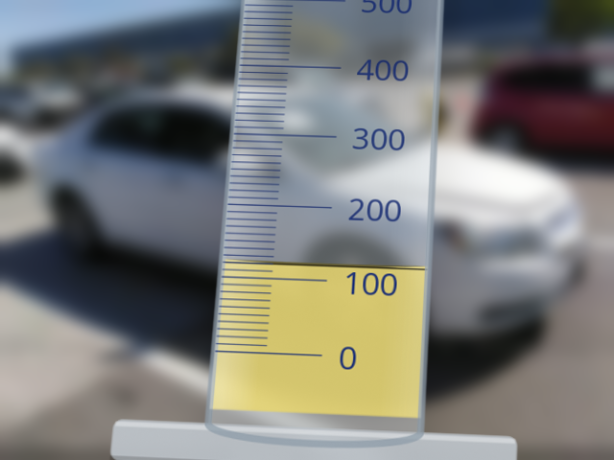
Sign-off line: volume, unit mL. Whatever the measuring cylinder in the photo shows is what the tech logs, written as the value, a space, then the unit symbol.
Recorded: 120 mL
